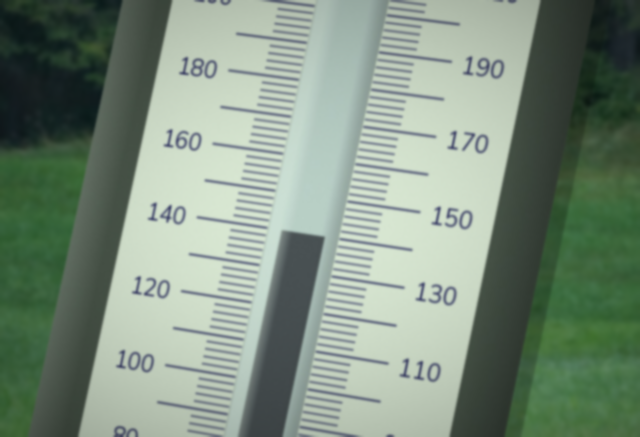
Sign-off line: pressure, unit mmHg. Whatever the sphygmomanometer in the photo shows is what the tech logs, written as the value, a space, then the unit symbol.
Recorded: 140 mmHg
